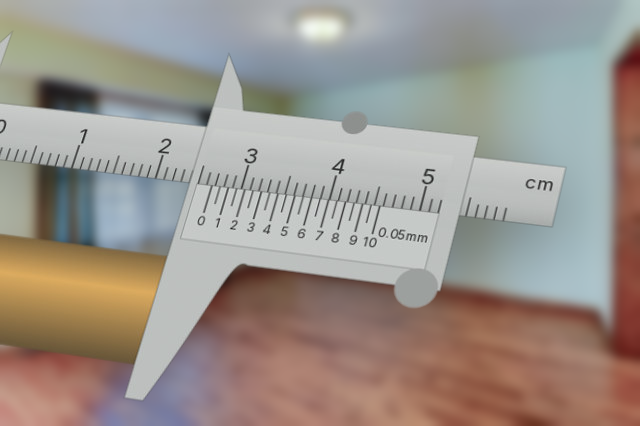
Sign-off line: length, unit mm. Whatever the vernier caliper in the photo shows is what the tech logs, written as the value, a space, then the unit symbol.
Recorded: 26.6 mm
